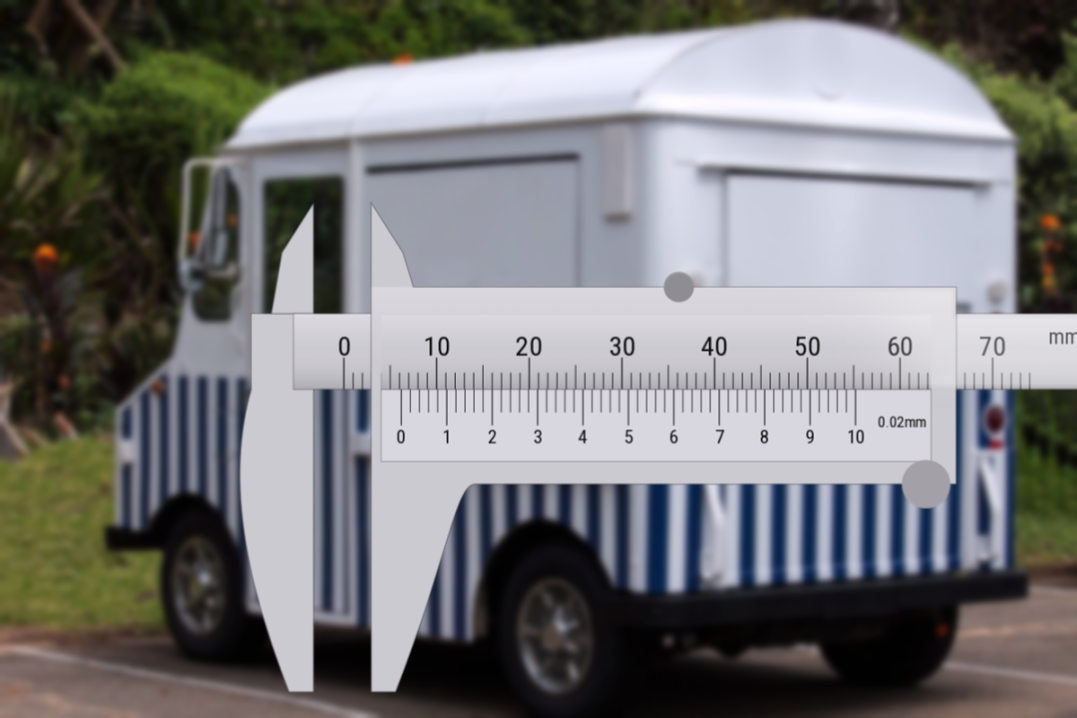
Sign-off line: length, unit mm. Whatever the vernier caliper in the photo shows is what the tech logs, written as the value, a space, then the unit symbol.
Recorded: 6.2 mm
